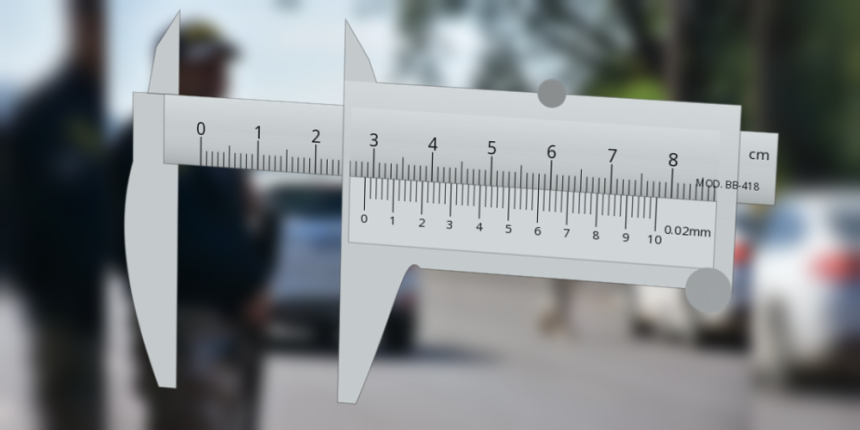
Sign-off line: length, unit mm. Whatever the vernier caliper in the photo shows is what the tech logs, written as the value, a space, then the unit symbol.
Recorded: 28.6 mm
